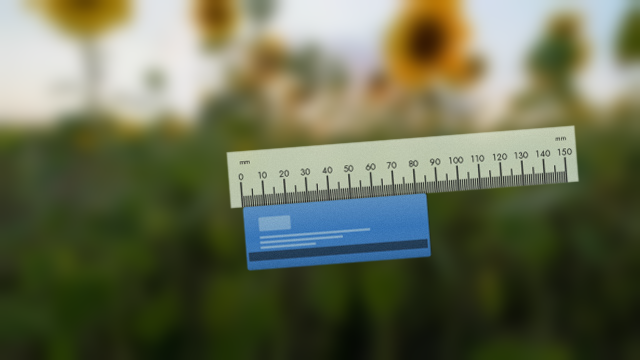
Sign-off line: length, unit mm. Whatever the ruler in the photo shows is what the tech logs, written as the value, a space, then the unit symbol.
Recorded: 85 mm
